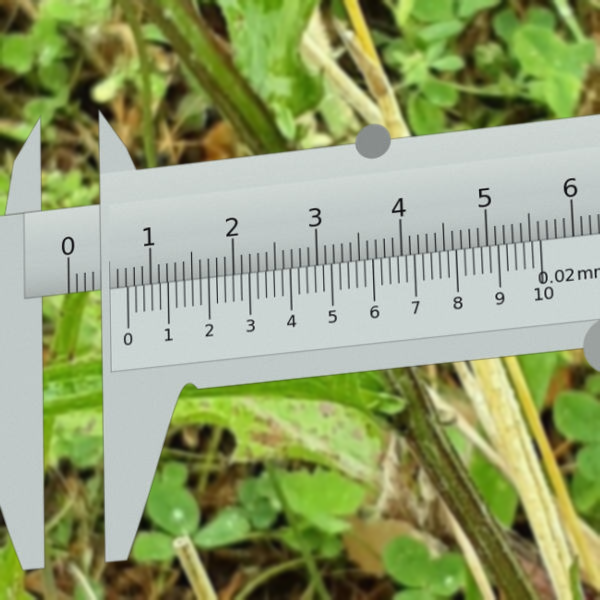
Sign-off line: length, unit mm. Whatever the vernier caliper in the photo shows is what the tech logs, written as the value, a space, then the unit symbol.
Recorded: 7.2 mm
